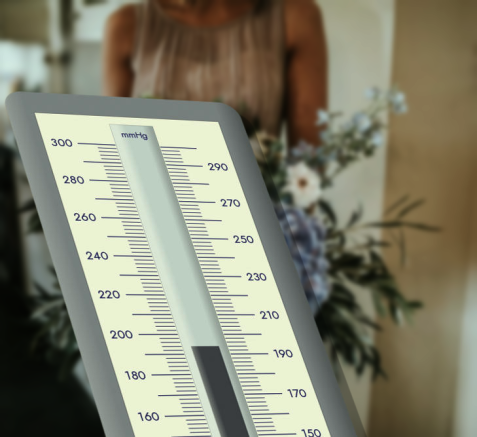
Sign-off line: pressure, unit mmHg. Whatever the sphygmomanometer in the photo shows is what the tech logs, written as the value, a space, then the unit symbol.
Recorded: 194 mmHg
